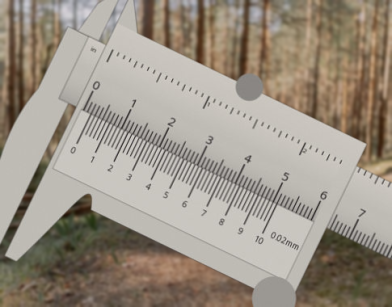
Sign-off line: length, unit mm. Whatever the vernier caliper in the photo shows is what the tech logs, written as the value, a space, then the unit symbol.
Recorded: 2.0 mm
